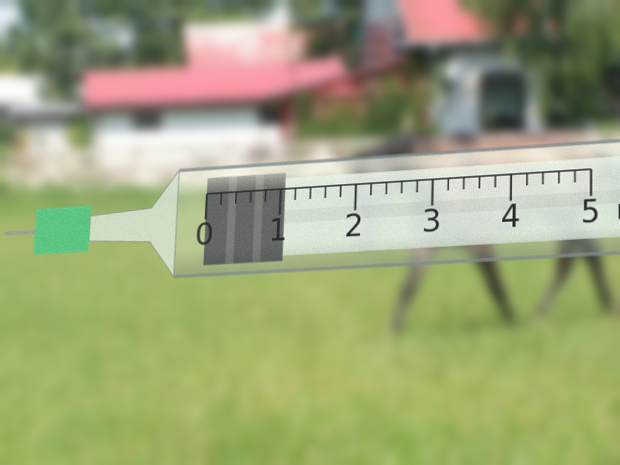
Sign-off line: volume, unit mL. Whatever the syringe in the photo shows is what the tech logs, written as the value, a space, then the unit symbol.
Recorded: 0 mL
